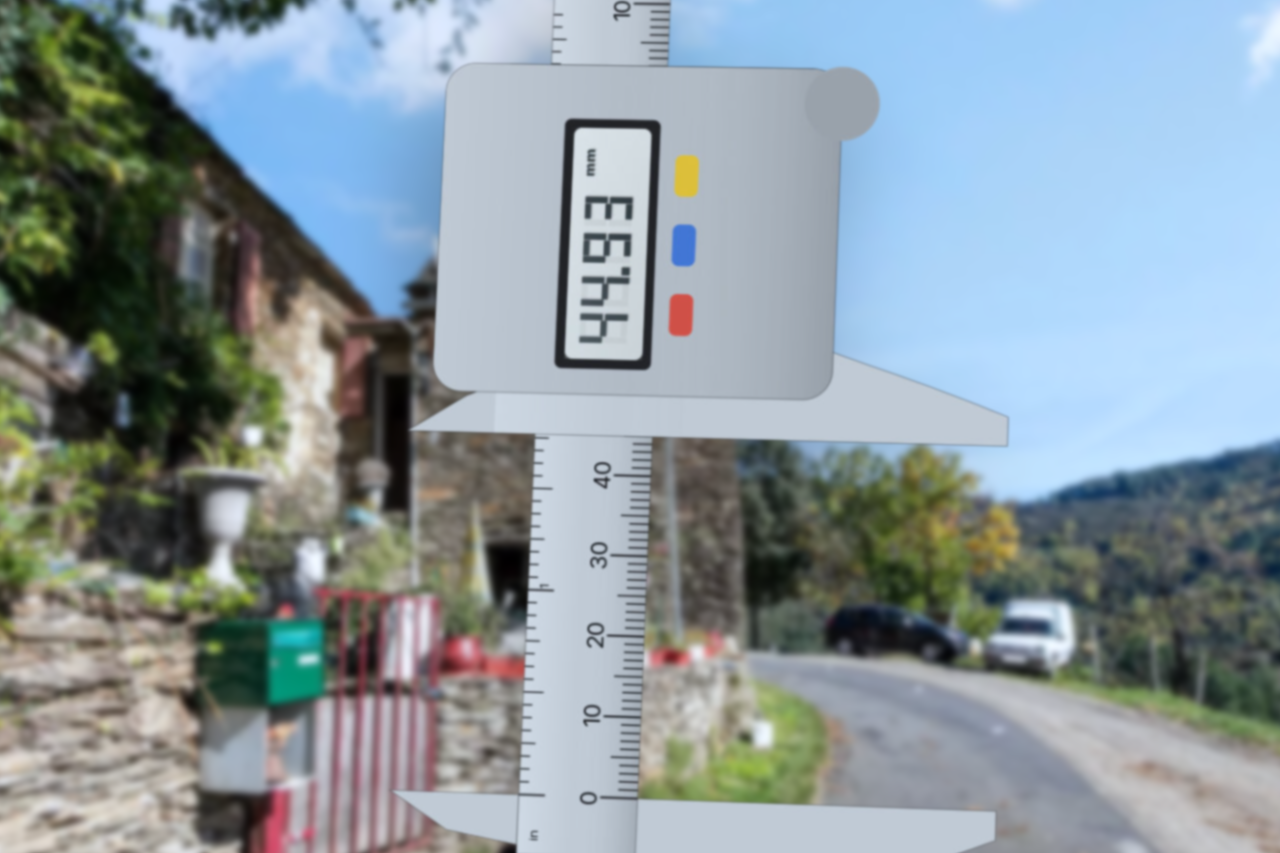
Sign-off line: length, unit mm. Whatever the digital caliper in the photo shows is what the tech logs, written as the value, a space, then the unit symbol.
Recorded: 44.93 mm
